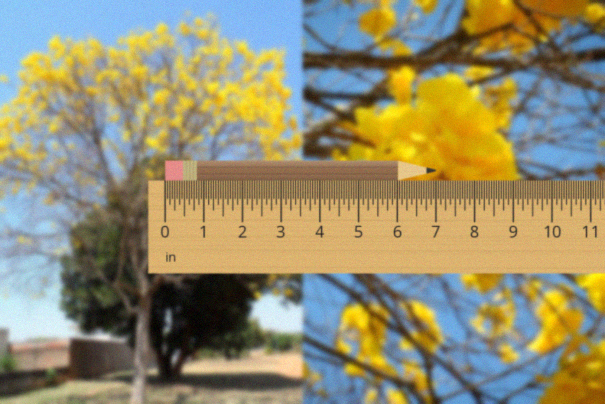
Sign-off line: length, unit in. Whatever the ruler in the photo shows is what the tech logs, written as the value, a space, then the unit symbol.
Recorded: 7 in
